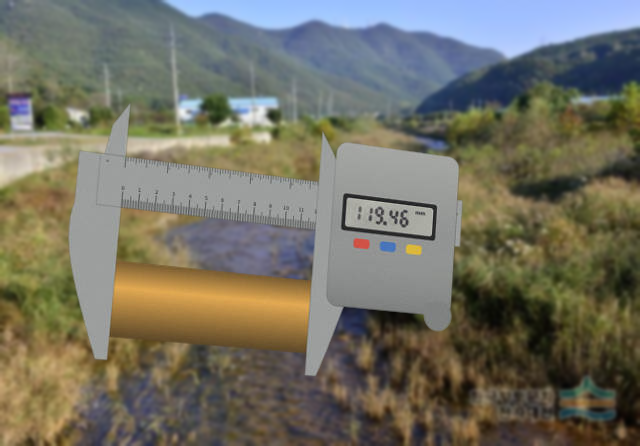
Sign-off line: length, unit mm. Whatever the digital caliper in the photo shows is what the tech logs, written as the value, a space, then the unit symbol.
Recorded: 119.46 mm
